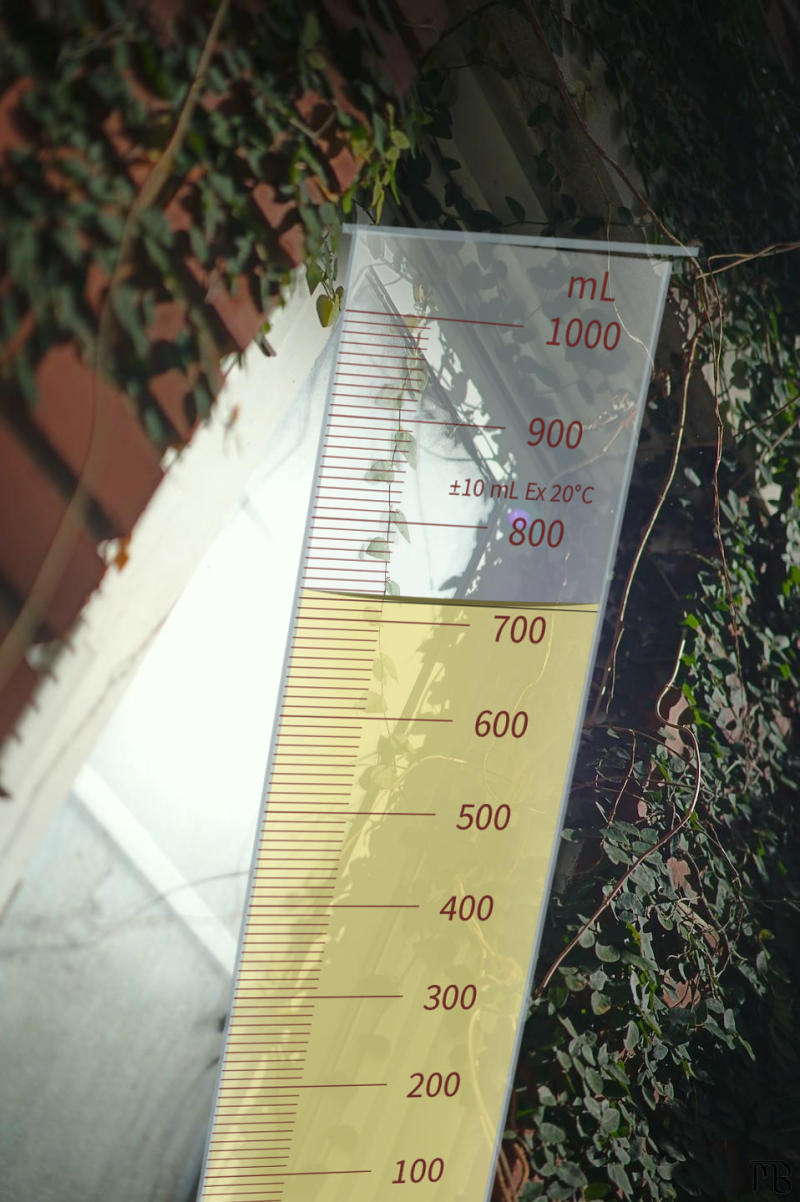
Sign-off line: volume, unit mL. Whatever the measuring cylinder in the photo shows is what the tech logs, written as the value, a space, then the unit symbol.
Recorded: 720 mL
